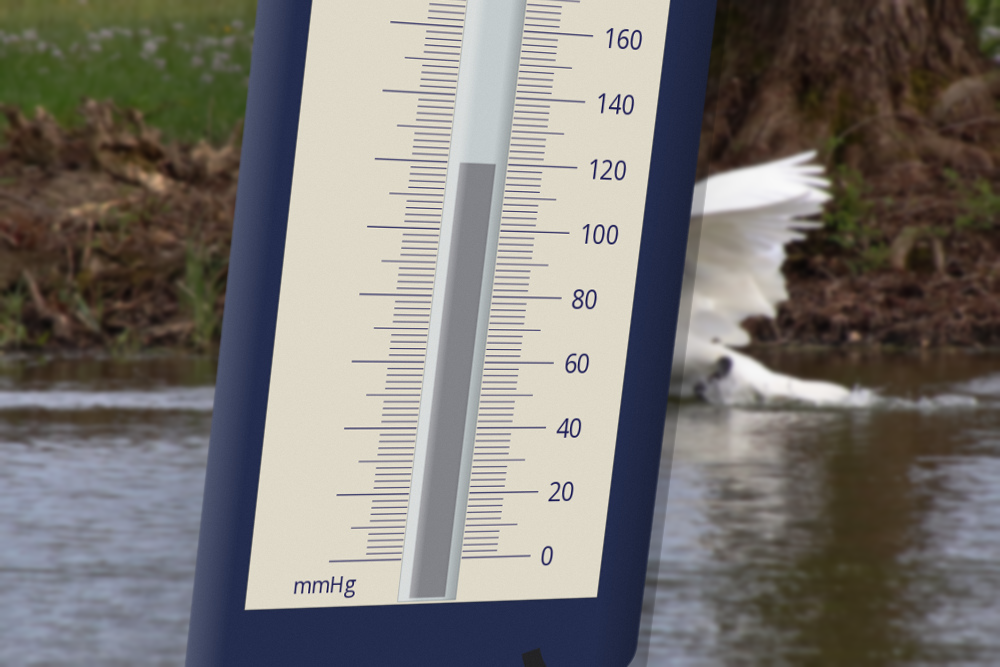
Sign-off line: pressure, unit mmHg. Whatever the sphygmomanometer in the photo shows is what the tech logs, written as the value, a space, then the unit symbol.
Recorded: 120 mmHg
